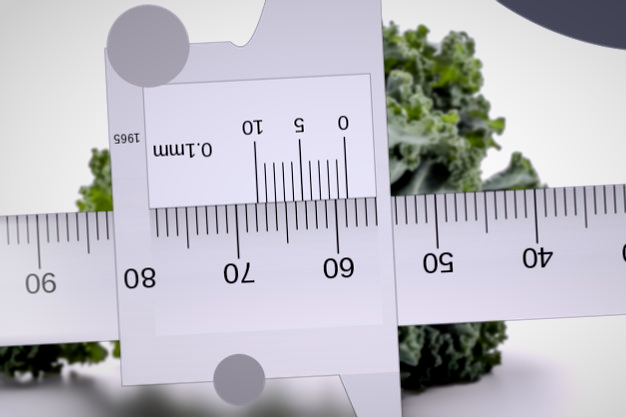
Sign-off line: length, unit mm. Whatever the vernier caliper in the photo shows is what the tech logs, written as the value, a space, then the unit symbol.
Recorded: 58.8 mm
